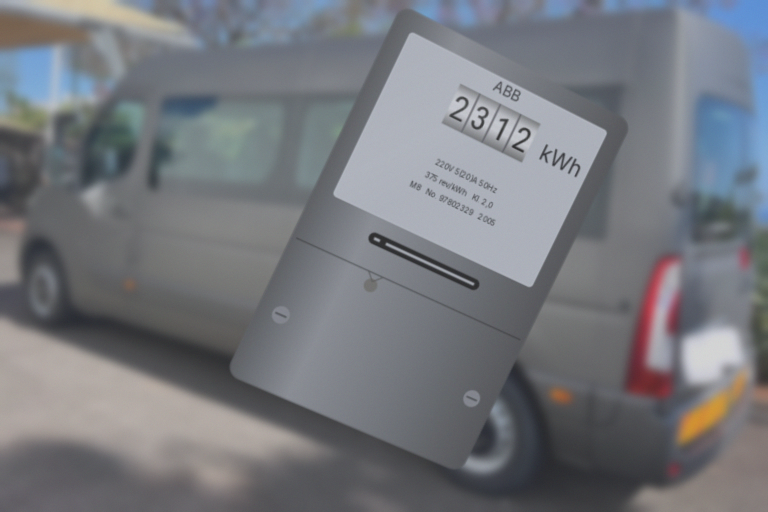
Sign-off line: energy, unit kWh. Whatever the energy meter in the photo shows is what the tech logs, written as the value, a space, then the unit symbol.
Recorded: 2312 kWh
